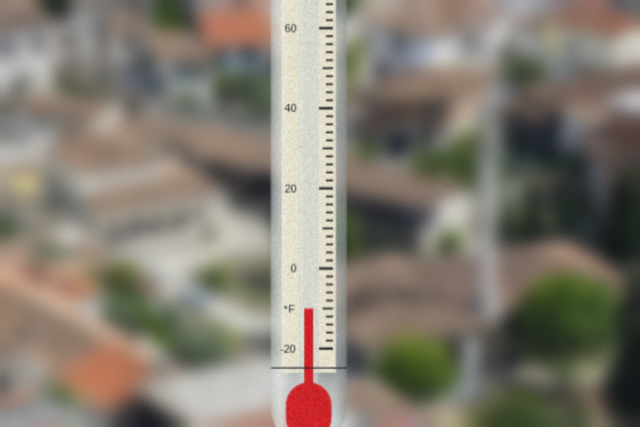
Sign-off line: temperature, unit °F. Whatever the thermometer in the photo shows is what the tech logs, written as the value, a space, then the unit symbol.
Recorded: -10 °F
